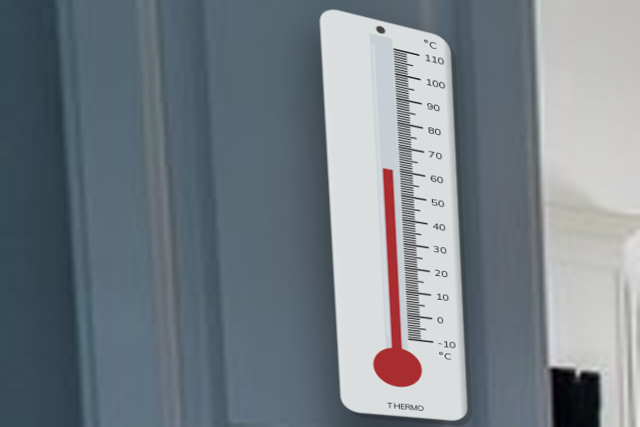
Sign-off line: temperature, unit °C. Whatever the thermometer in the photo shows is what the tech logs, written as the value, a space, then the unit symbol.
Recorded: 60 °C
